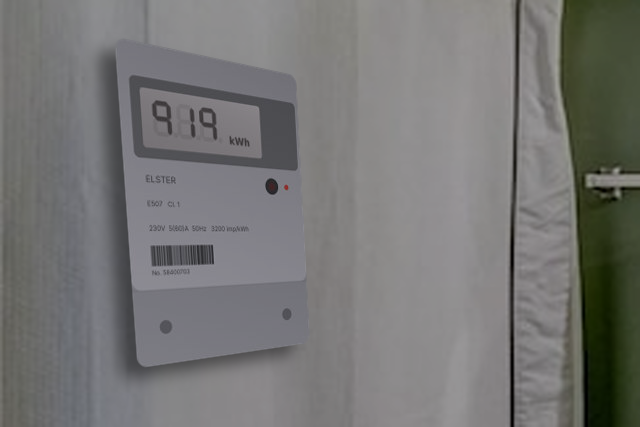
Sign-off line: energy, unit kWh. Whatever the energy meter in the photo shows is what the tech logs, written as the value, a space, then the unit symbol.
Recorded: 919 kWh
